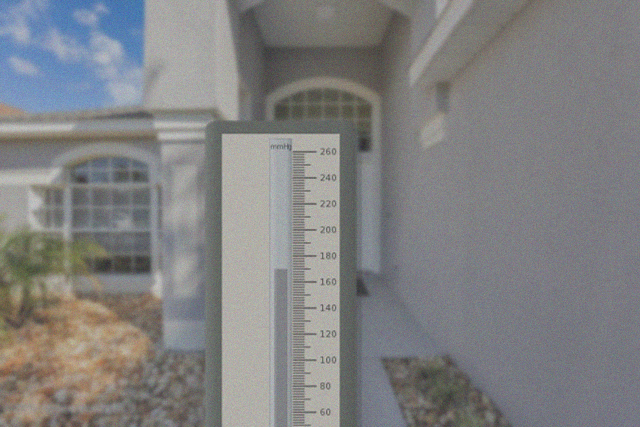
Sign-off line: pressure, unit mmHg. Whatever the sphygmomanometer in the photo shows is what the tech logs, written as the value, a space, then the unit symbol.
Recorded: 170 mmHg
